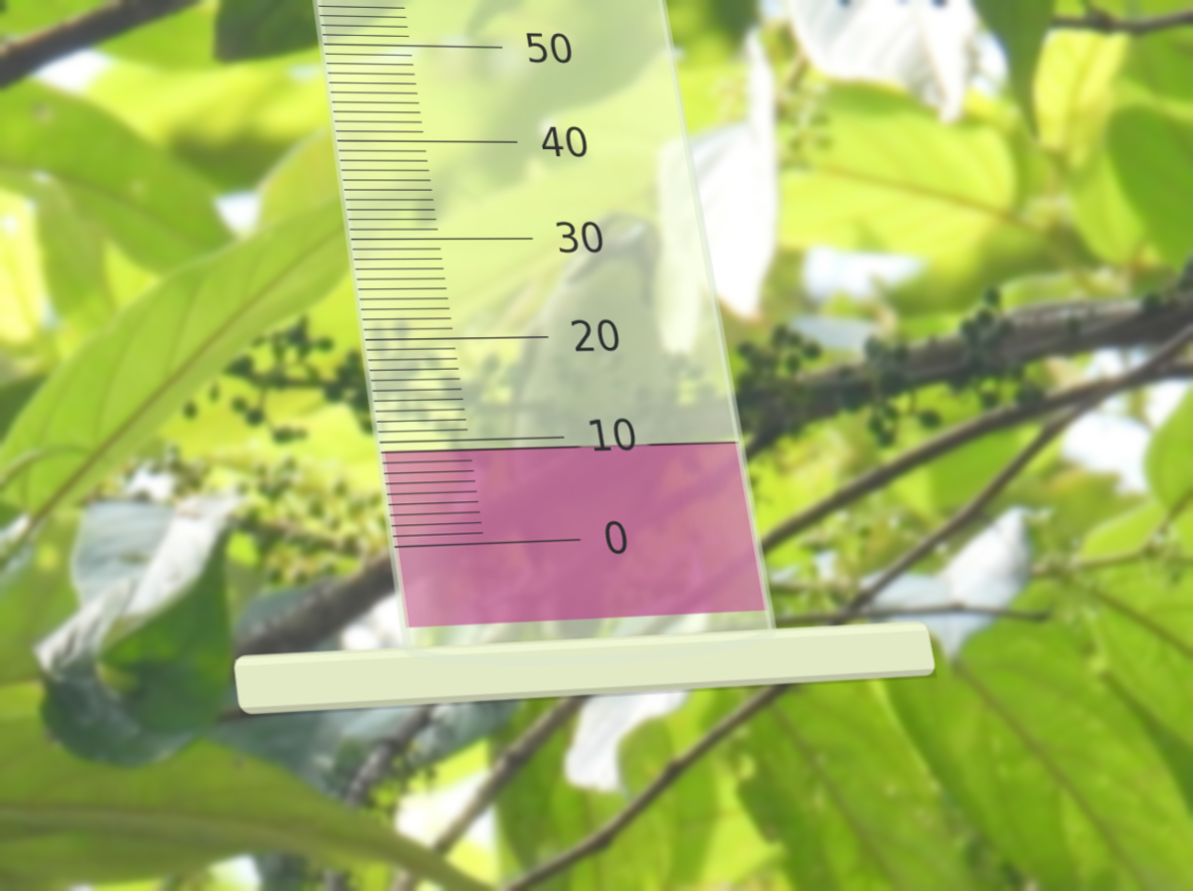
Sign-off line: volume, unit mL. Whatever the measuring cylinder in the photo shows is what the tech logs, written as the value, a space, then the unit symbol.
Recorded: 9 mL
